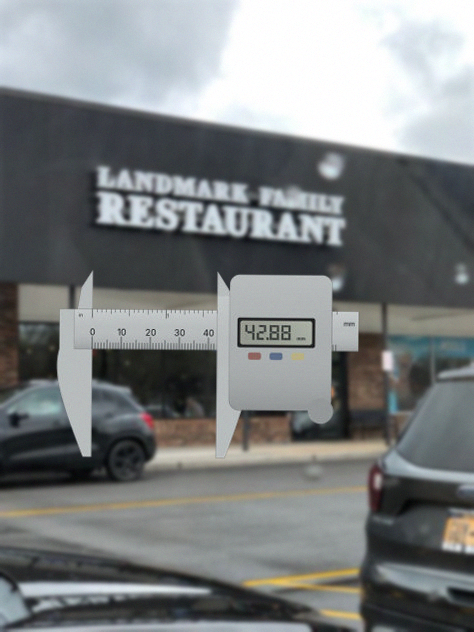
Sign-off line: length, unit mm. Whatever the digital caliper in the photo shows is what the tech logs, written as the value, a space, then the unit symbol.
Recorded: 42.88 mm
